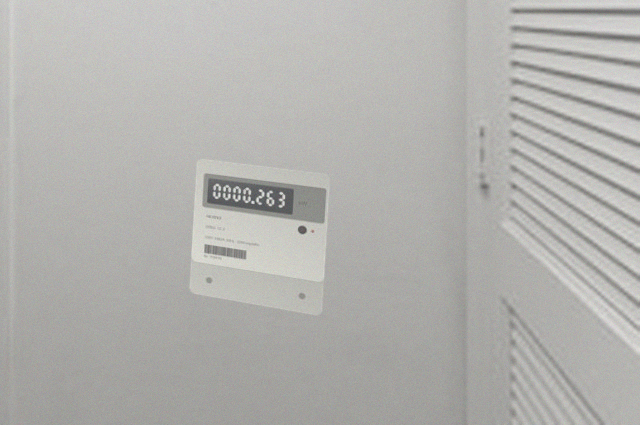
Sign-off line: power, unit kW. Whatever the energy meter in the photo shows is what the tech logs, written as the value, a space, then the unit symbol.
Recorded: 0.263 kW
